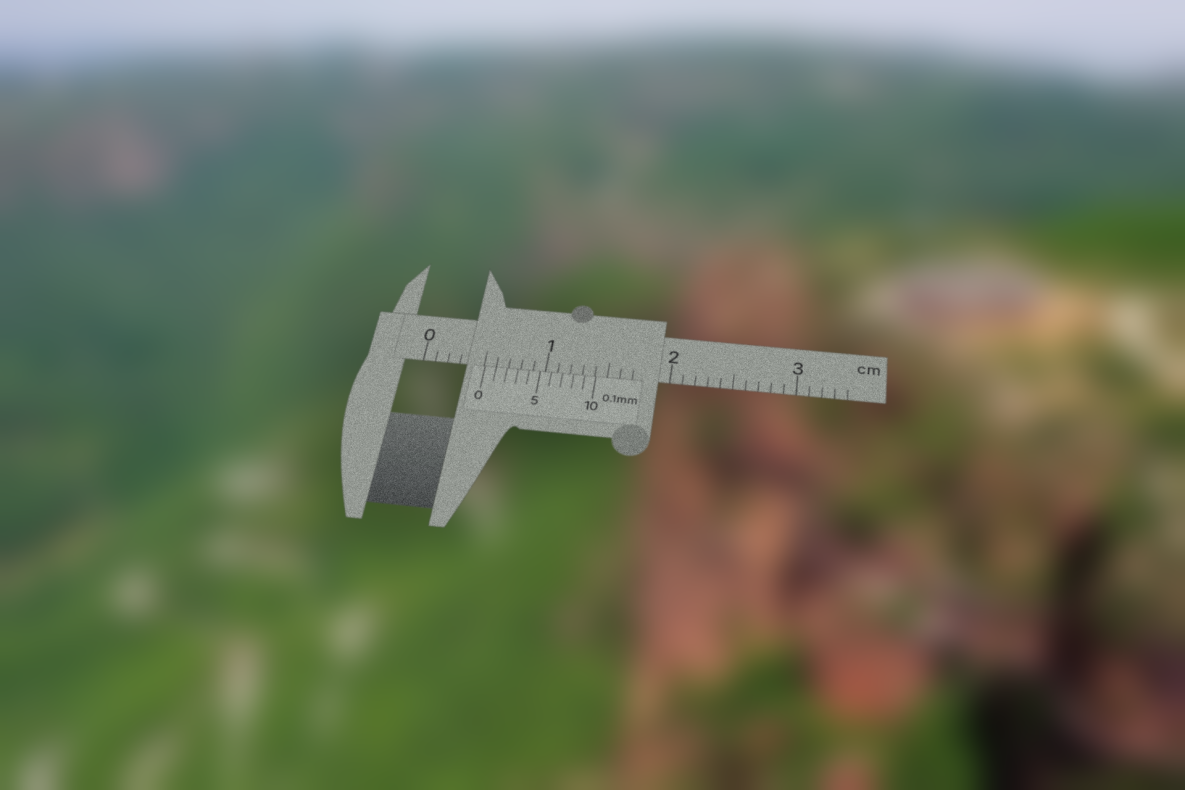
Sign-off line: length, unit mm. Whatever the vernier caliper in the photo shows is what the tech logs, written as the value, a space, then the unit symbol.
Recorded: 5.1 mm
